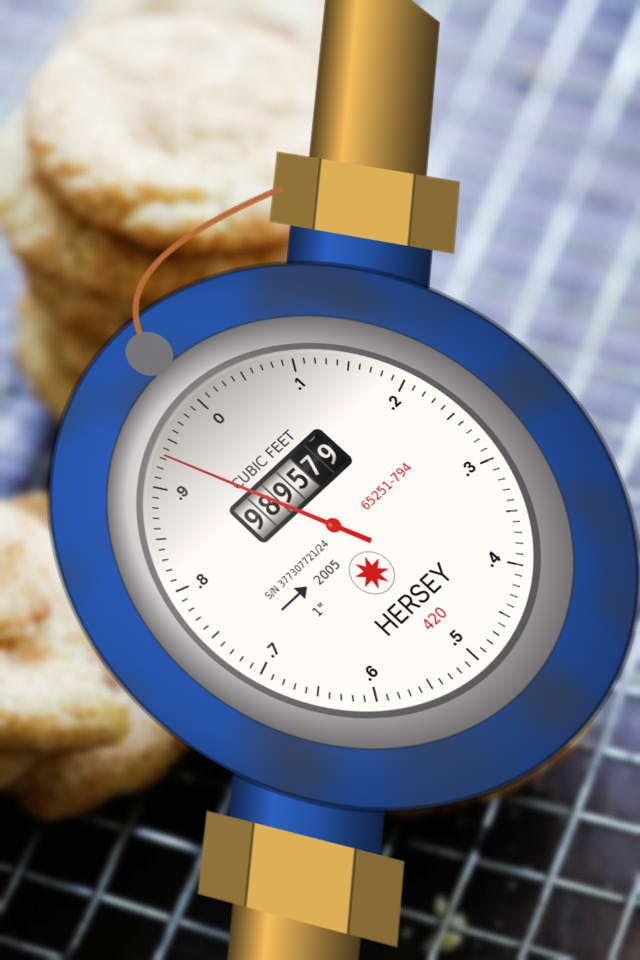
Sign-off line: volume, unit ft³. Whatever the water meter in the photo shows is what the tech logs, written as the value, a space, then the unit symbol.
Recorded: 989578.93 ft³
